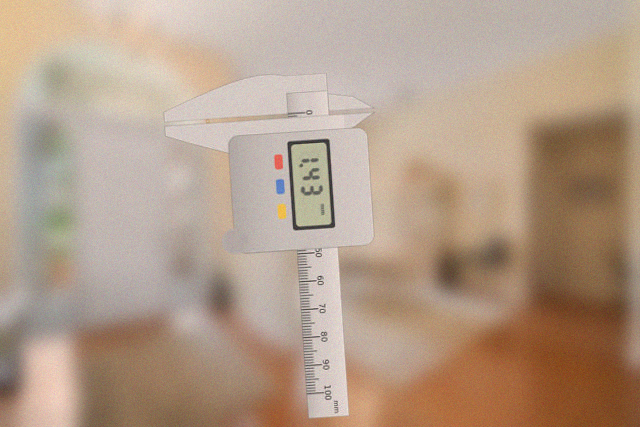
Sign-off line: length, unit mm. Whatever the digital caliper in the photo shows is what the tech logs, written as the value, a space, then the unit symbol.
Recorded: 1.43 mm
